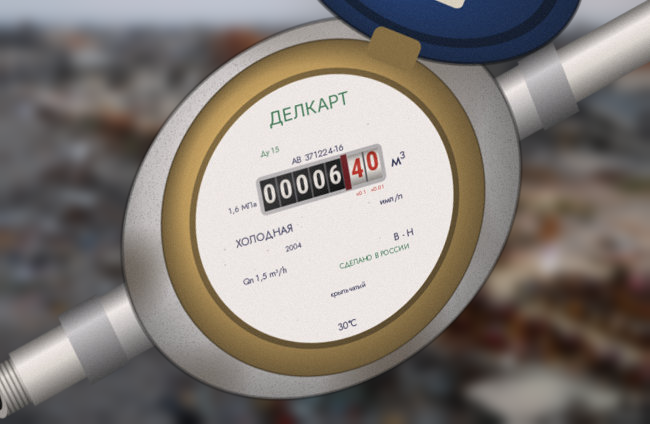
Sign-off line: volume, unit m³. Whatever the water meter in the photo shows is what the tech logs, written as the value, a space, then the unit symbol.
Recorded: 6.40 m³
